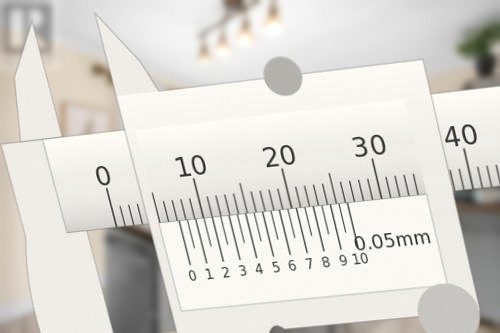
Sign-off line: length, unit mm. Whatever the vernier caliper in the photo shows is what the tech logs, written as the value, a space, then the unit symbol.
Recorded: 7.2 mm
